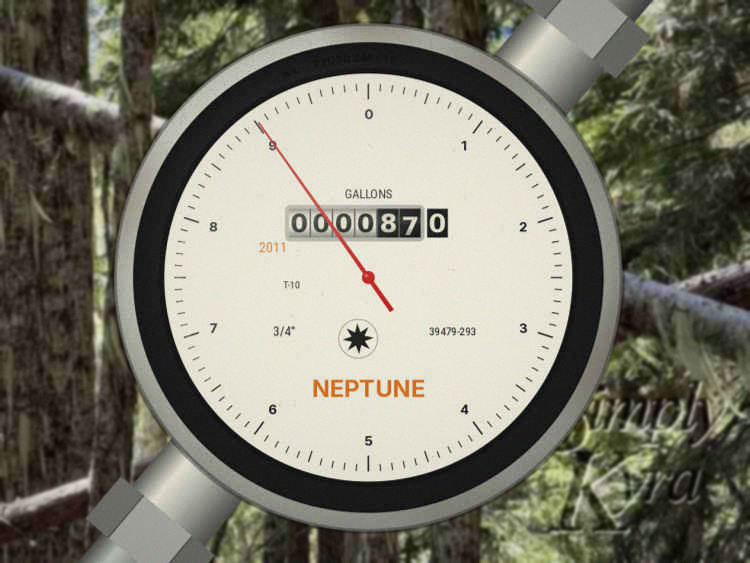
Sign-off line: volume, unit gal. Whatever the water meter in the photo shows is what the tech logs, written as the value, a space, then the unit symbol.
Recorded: 869.0 gal
